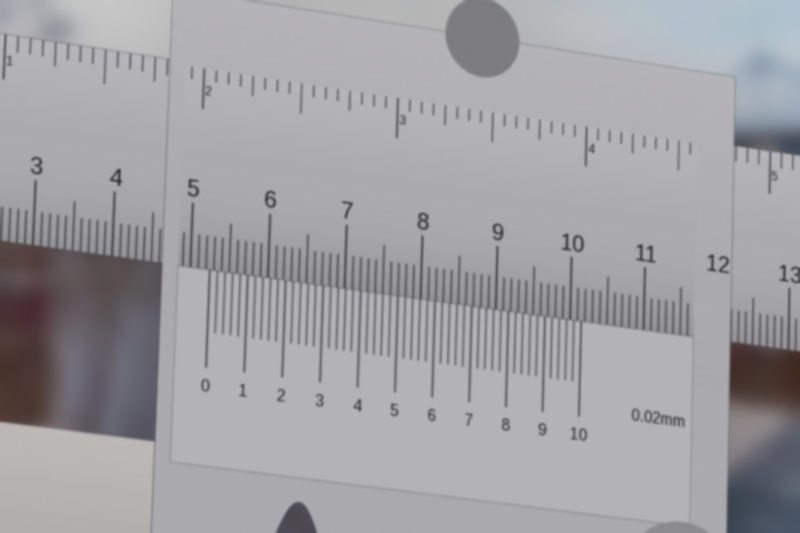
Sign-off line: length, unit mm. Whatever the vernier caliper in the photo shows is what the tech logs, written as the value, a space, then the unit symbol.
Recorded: 52.5 mm
